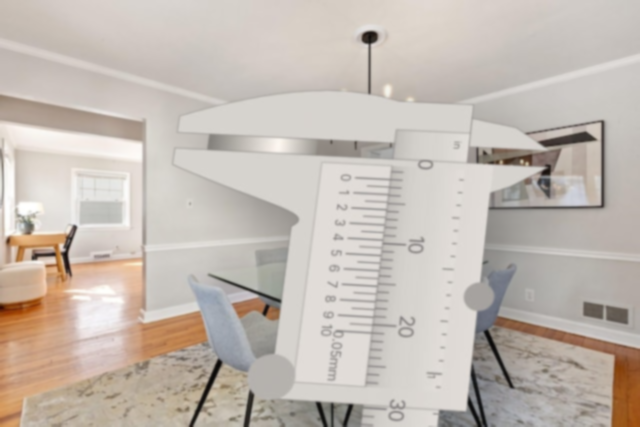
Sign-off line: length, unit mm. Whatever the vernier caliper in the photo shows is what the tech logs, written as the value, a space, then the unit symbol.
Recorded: 2.0 mm
